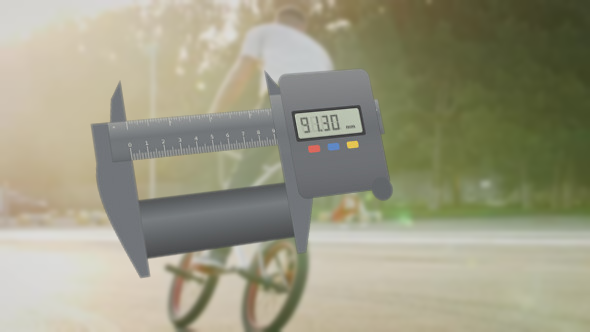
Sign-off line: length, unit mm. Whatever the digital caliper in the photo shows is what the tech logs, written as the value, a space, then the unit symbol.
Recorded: 91.30 mm
